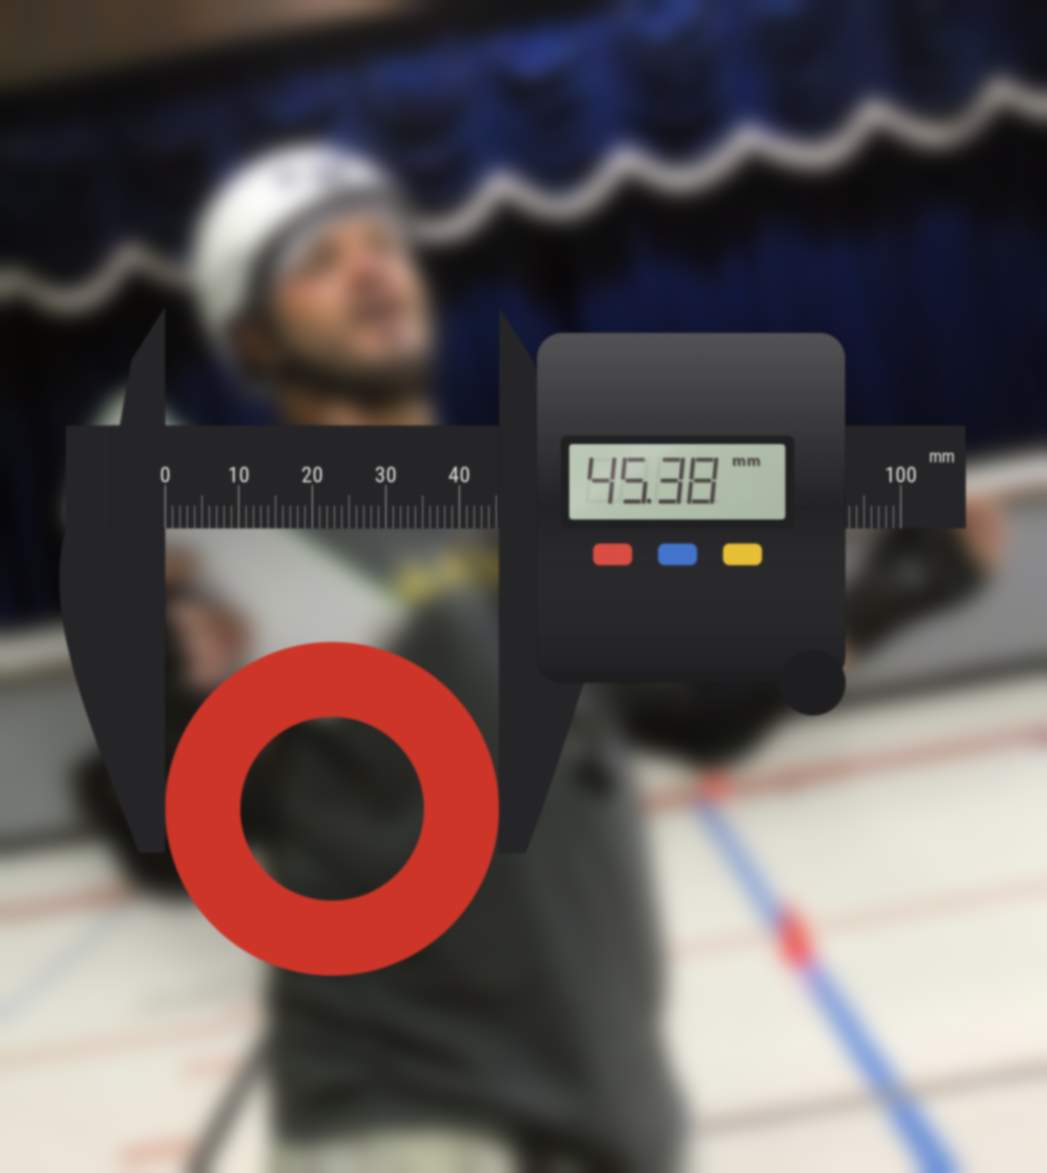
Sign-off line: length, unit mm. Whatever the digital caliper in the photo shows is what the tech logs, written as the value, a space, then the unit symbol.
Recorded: 45.38 mm
